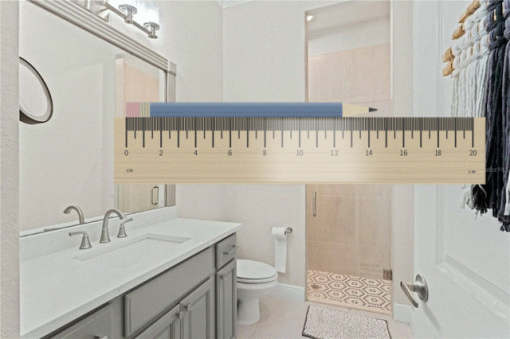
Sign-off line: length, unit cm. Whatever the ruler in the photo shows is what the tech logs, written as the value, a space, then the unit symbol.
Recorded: 14.5 cm
